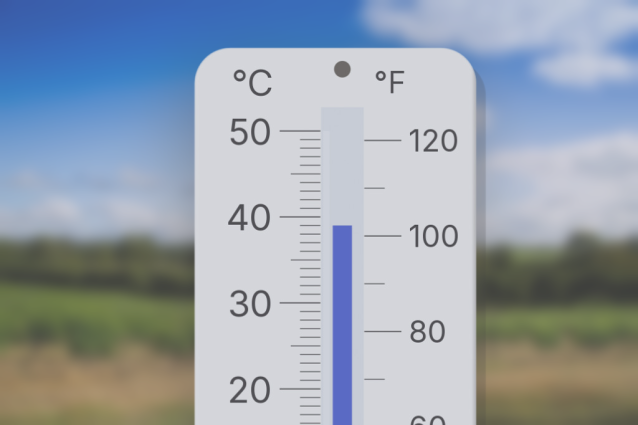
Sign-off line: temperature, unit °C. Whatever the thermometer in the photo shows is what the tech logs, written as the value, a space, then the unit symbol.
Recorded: 39 °C
